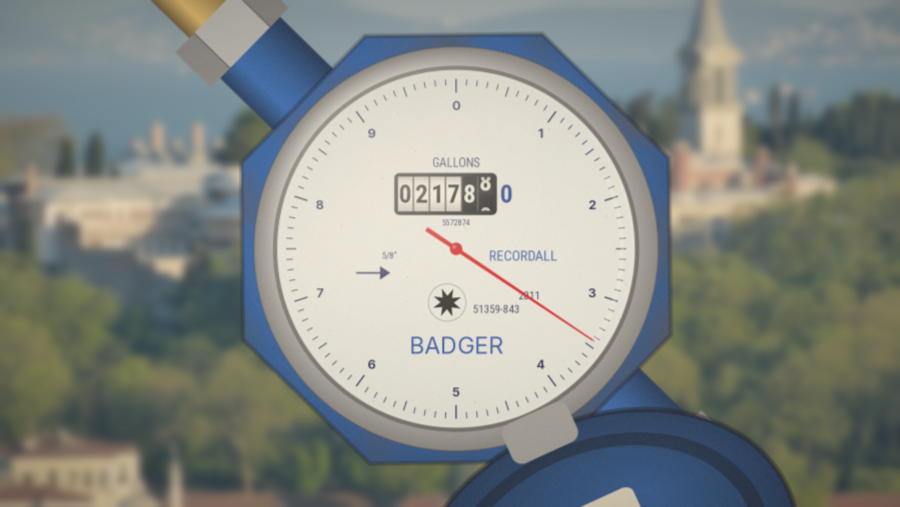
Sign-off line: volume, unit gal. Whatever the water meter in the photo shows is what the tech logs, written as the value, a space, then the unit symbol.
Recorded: 217883.4 gal
